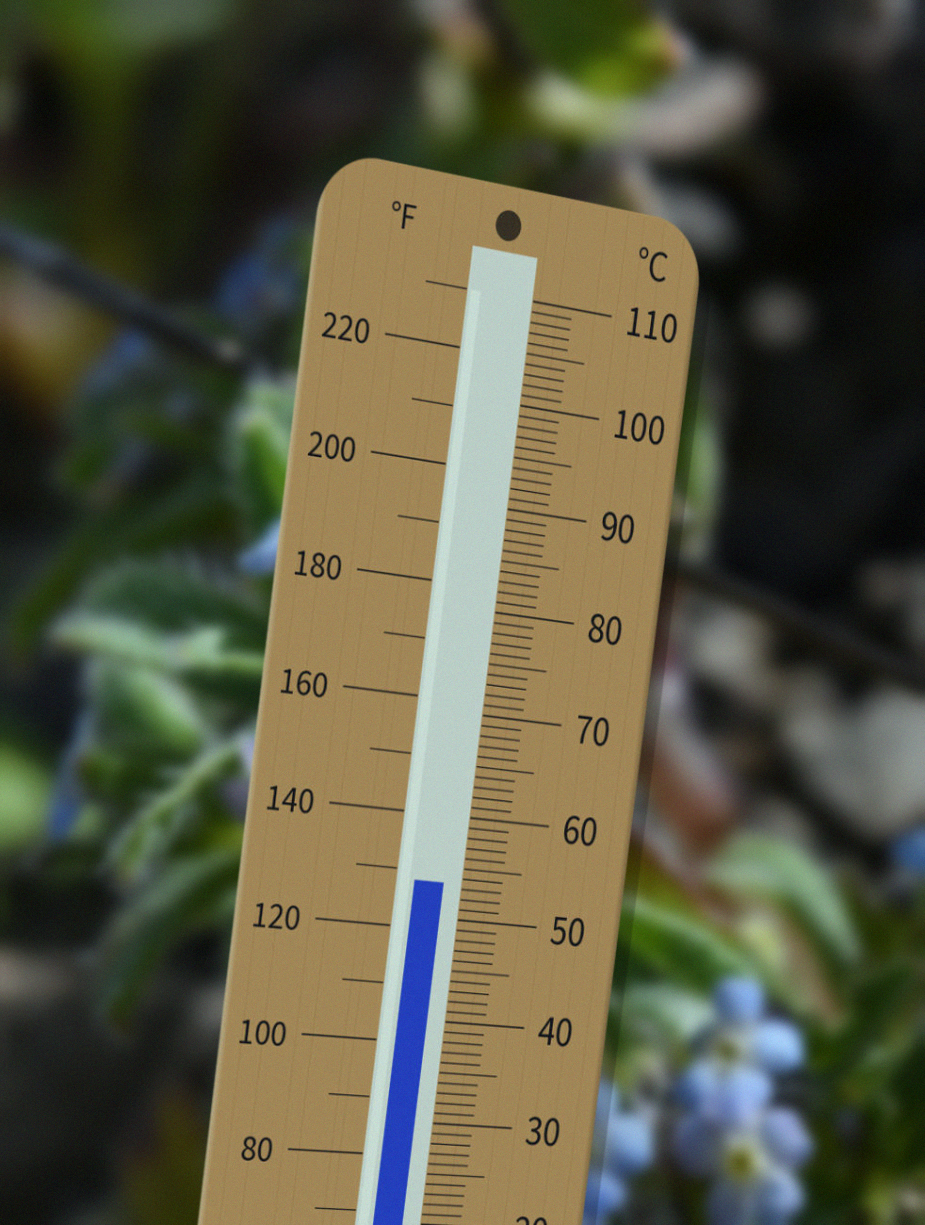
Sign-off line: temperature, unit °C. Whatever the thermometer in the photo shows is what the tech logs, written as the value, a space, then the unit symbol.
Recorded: 53.5 °C
